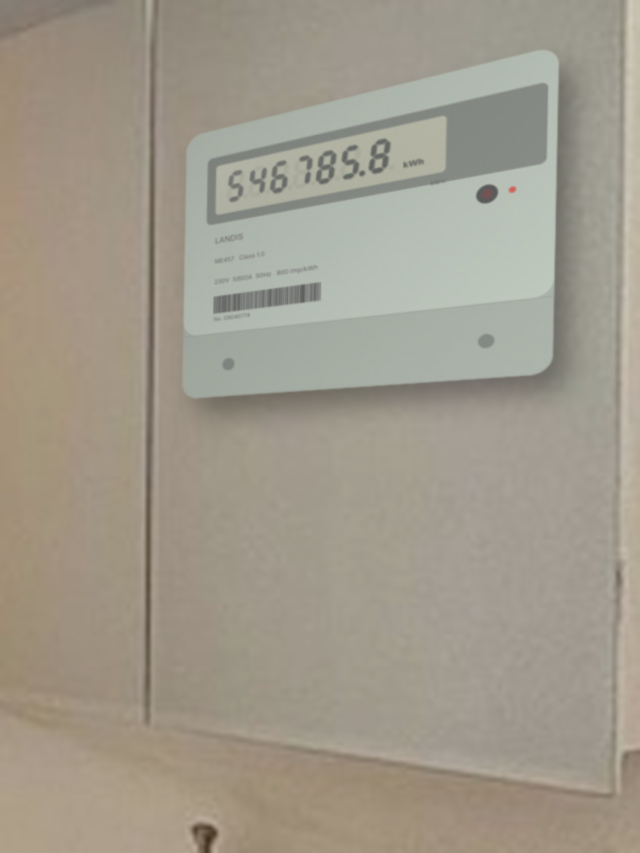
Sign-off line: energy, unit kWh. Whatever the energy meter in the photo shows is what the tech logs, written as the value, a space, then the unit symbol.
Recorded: 546785.8 kWh
